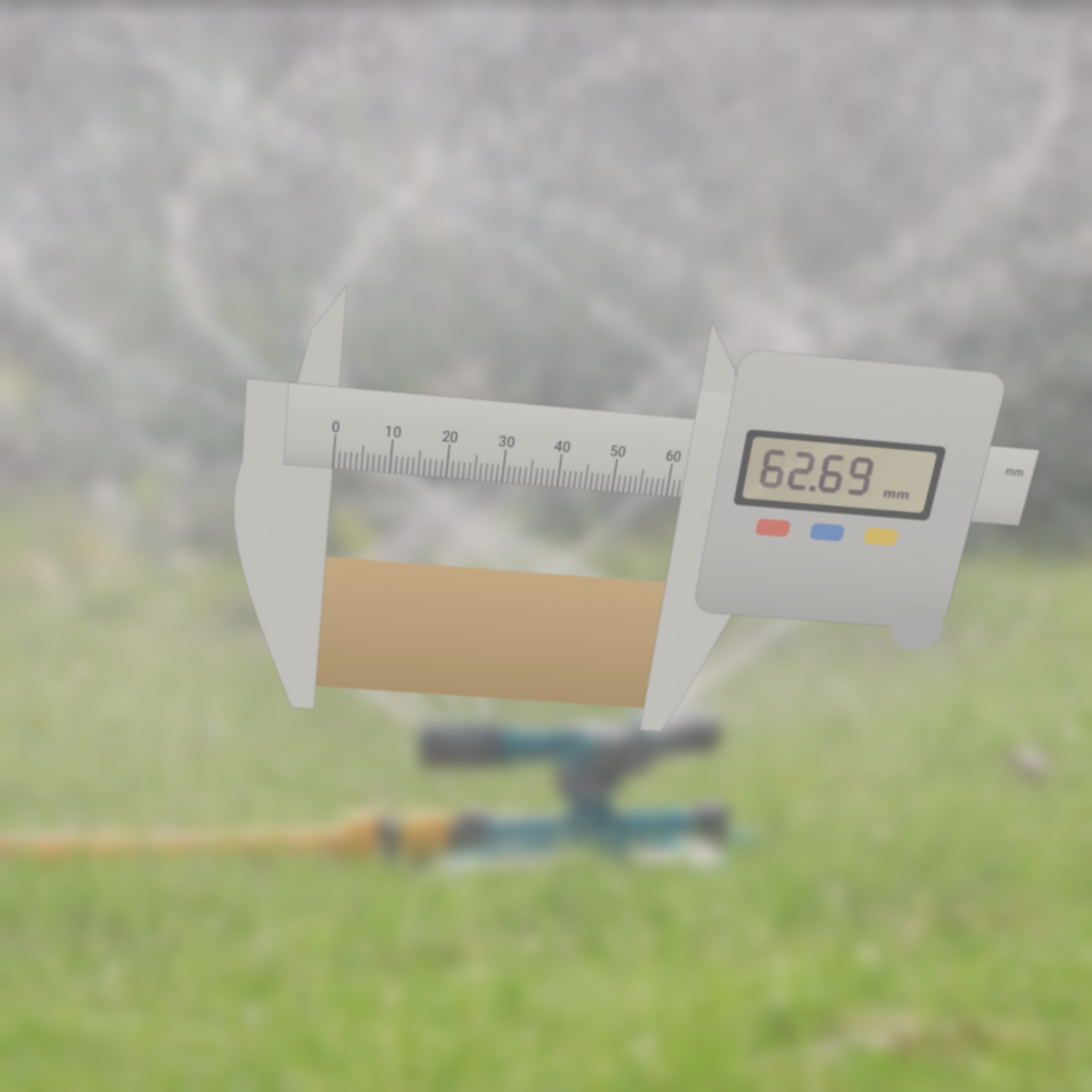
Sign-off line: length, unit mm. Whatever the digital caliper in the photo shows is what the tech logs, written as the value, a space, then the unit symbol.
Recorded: 62.69 mm
